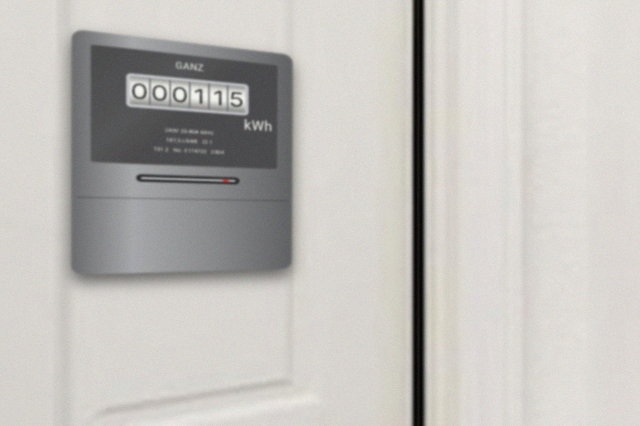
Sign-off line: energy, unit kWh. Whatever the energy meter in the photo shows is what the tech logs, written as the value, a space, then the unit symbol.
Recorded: 115 kWh
